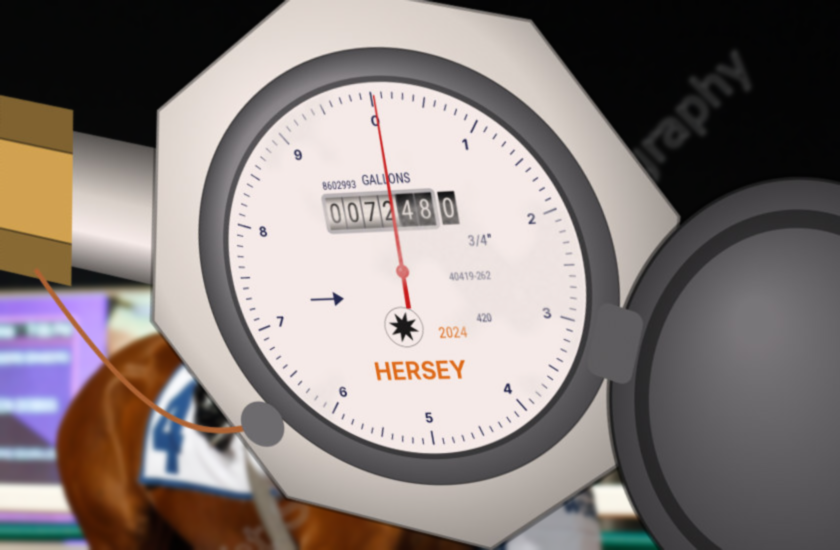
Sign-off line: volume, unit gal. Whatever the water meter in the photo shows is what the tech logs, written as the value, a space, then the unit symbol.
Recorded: 72480.0 gal
